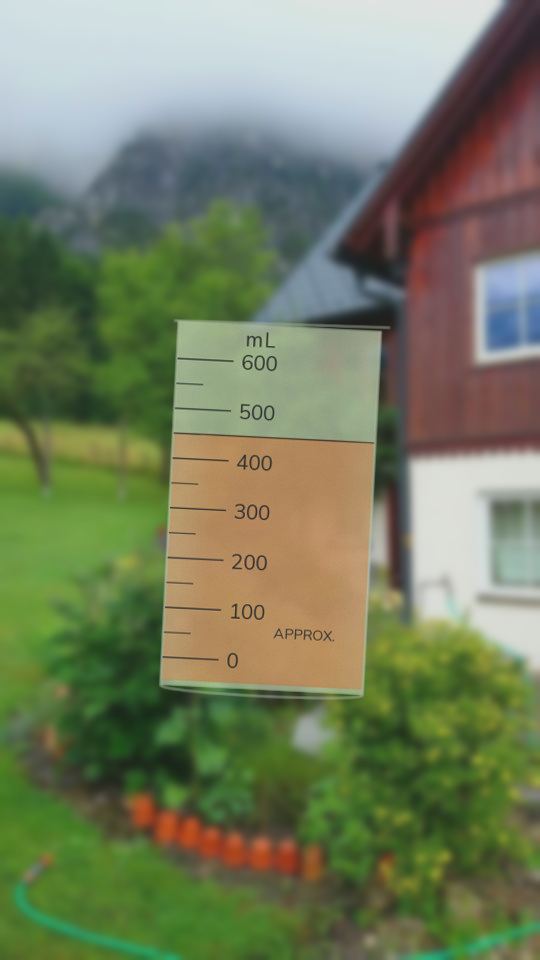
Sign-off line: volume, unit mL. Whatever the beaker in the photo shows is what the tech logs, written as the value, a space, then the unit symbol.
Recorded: 450 mL
